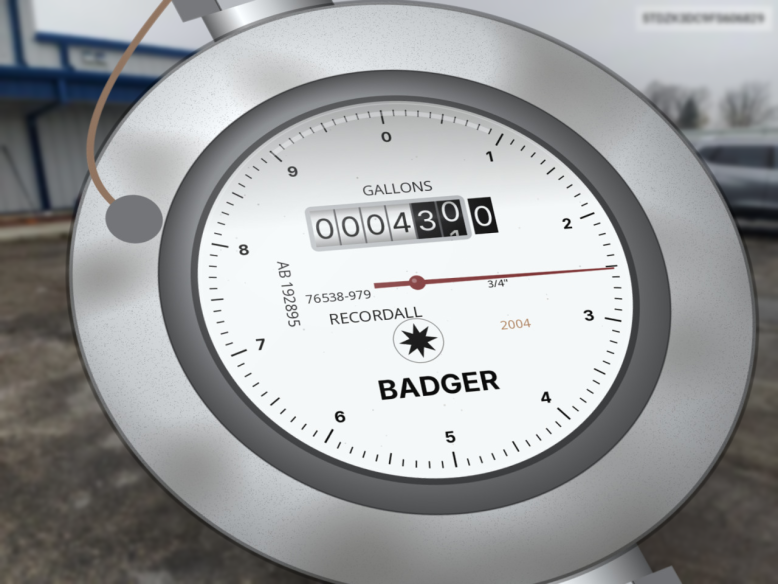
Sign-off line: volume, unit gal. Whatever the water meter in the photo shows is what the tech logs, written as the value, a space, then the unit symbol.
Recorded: 4302.5 gal
